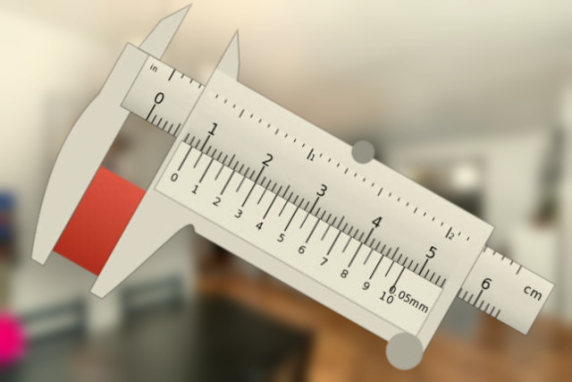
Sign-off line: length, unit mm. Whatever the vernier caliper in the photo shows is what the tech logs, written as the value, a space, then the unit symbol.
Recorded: 8.4 mm
